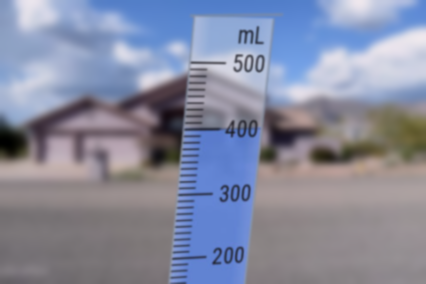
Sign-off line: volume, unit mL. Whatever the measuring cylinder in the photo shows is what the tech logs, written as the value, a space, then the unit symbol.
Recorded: 400 mL
